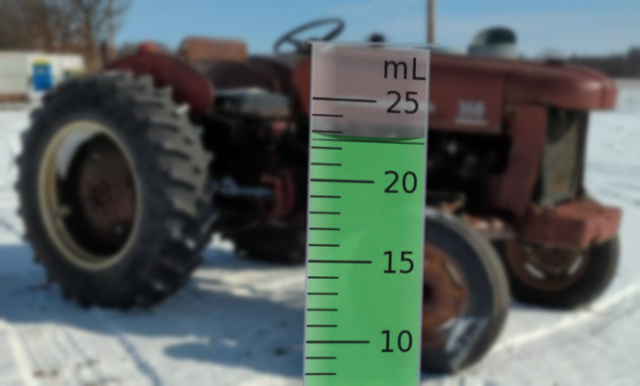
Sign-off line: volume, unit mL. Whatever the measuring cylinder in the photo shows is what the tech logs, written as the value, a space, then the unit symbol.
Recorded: 22.5 mL
